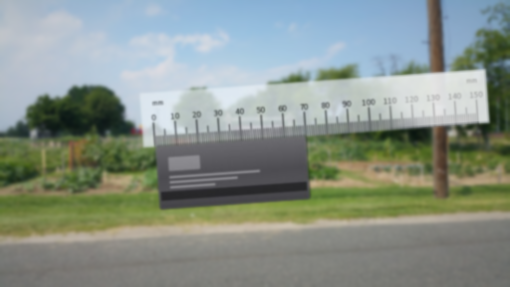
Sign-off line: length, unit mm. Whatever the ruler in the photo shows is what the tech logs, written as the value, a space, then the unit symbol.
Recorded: 70 mm
